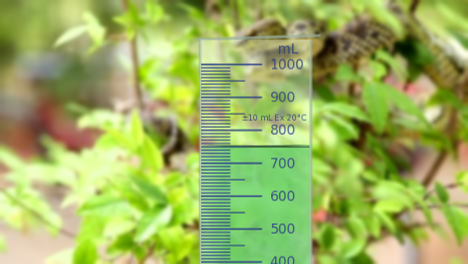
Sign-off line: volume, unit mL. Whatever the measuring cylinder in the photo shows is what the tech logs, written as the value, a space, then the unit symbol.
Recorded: 750 mL
